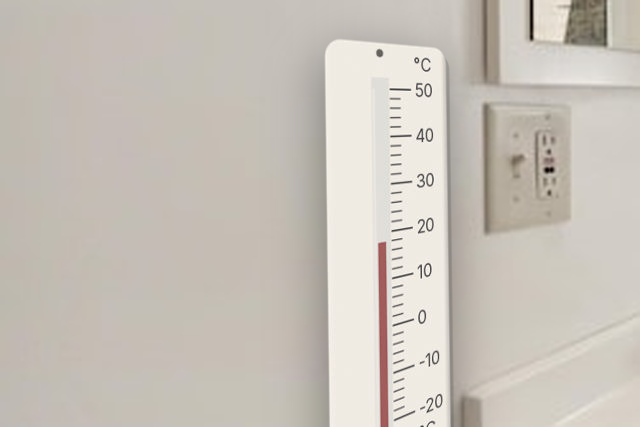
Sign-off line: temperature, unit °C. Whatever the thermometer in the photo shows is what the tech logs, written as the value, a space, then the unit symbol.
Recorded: 18 °C
